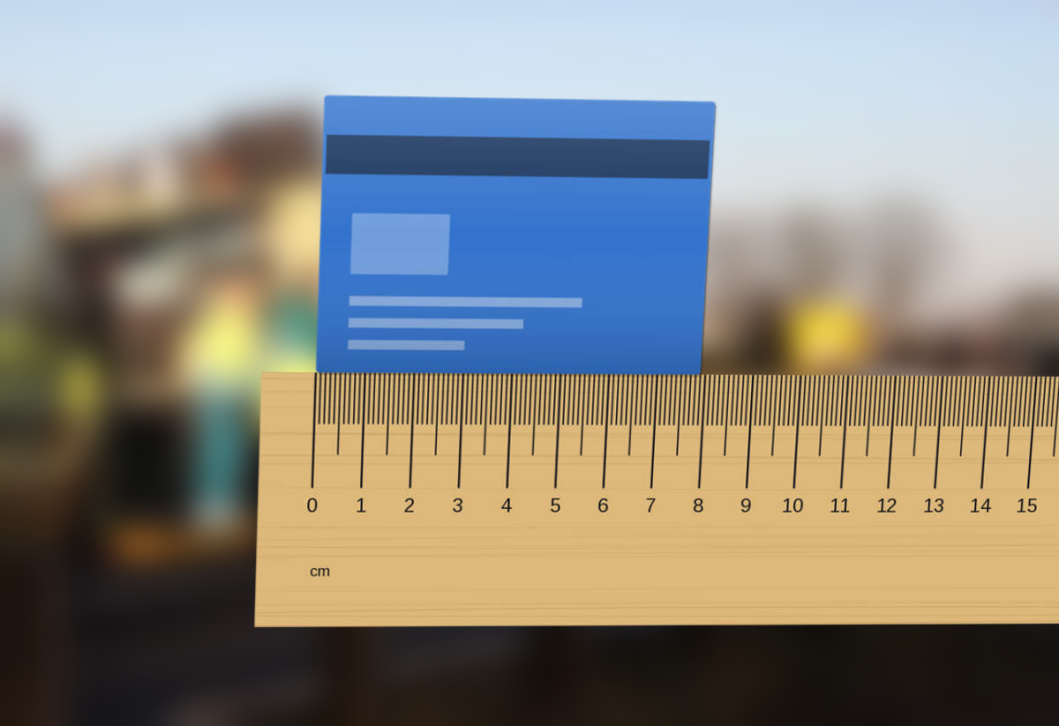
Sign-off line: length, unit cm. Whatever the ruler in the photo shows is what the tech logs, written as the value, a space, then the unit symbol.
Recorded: 7.9 cm
